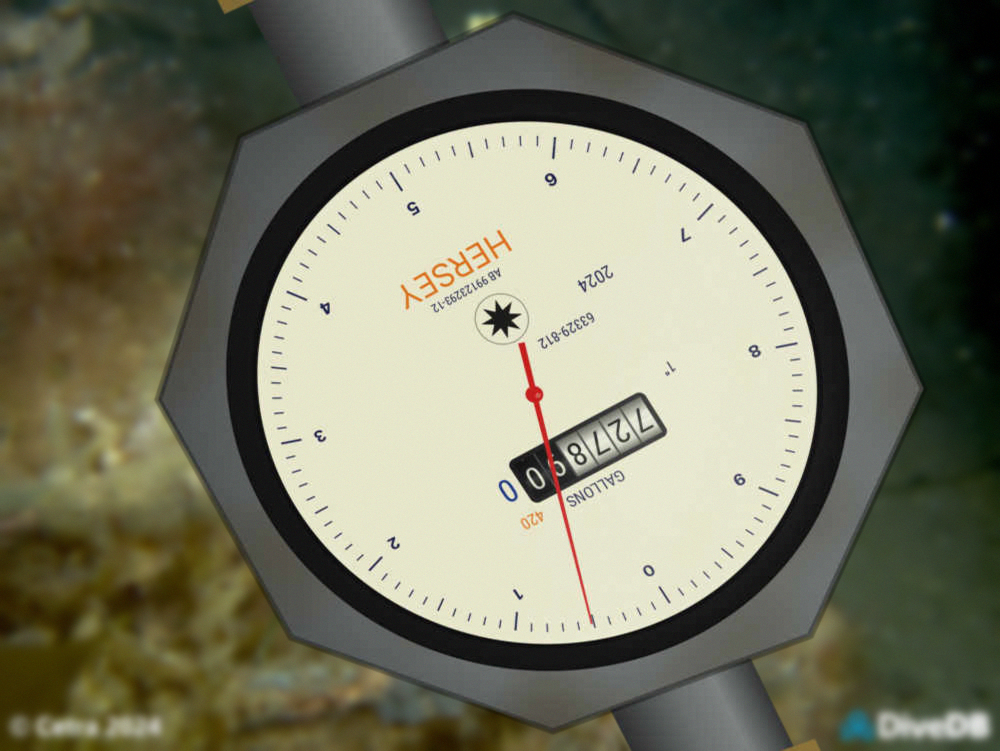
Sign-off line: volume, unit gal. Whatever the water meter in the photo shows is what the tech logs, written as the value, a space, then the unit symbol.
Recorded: 7278900.5 gal
